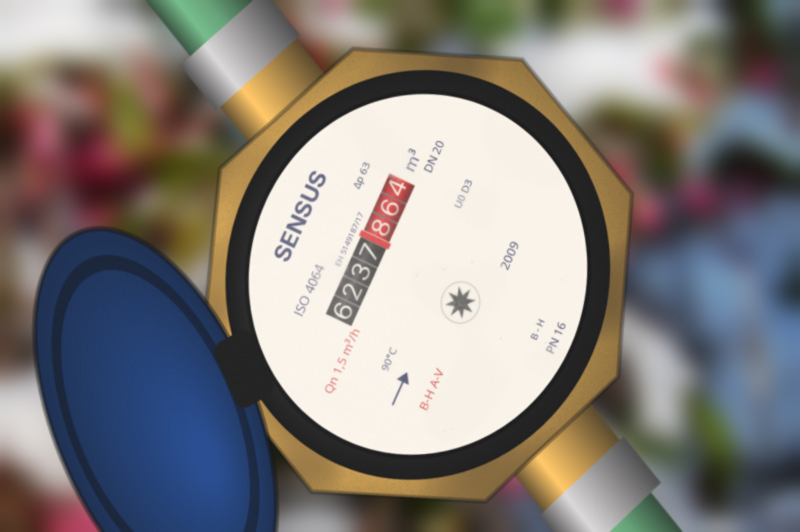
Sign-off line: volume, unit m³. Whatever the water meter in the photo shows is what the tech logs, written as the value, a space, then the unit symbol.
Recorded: 6237.864 m³
